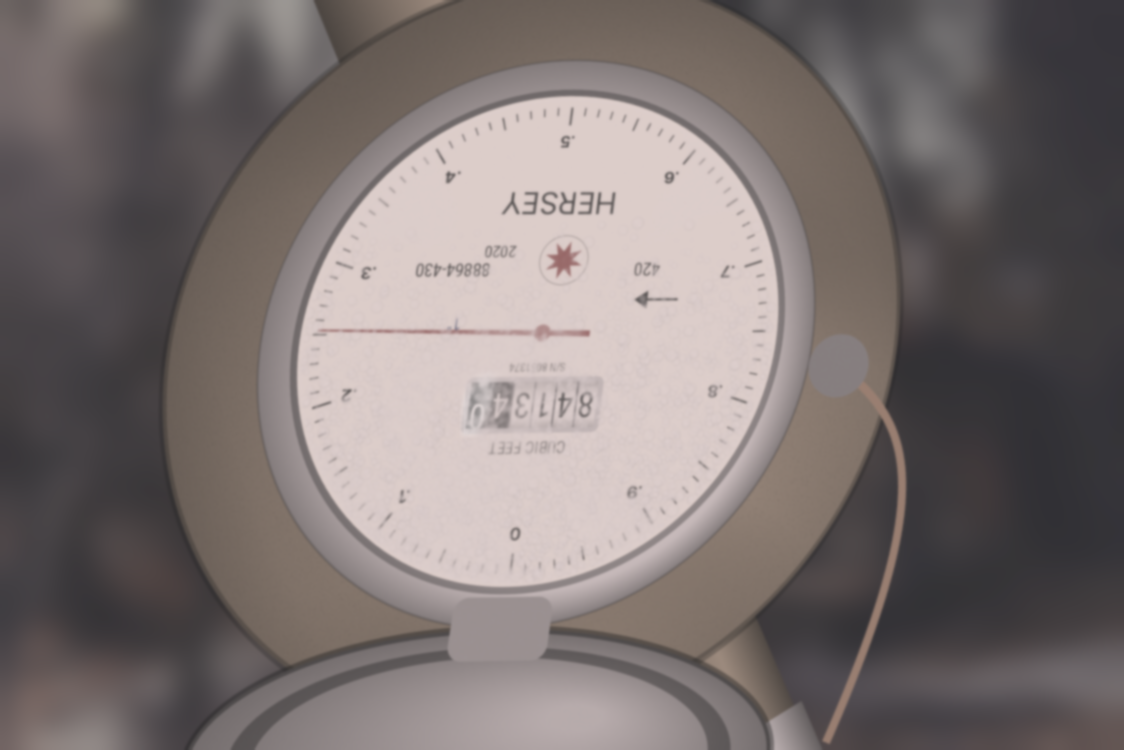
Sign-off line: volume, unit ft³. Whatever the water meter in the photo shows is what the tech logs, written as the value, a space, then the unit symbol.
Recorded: 841340.25 ft³
